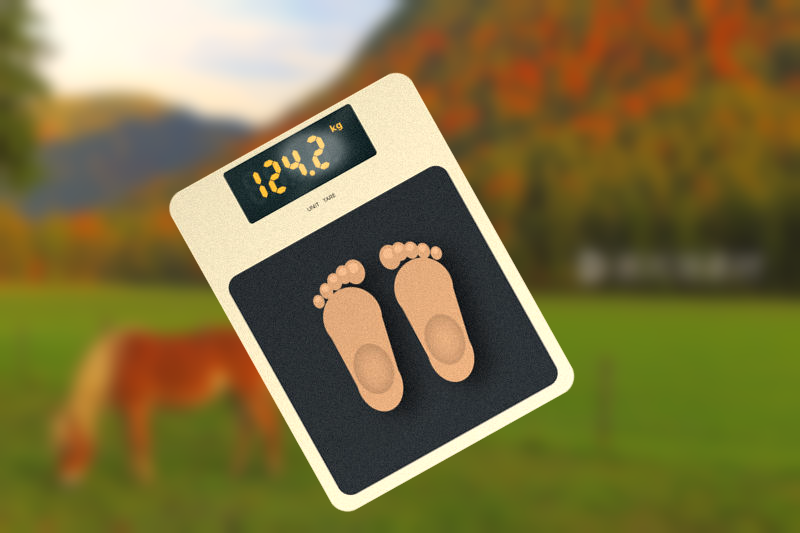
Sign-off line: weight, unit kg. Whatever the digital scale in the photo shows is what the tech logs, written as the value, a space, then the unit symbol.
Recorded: 124.2 kg
